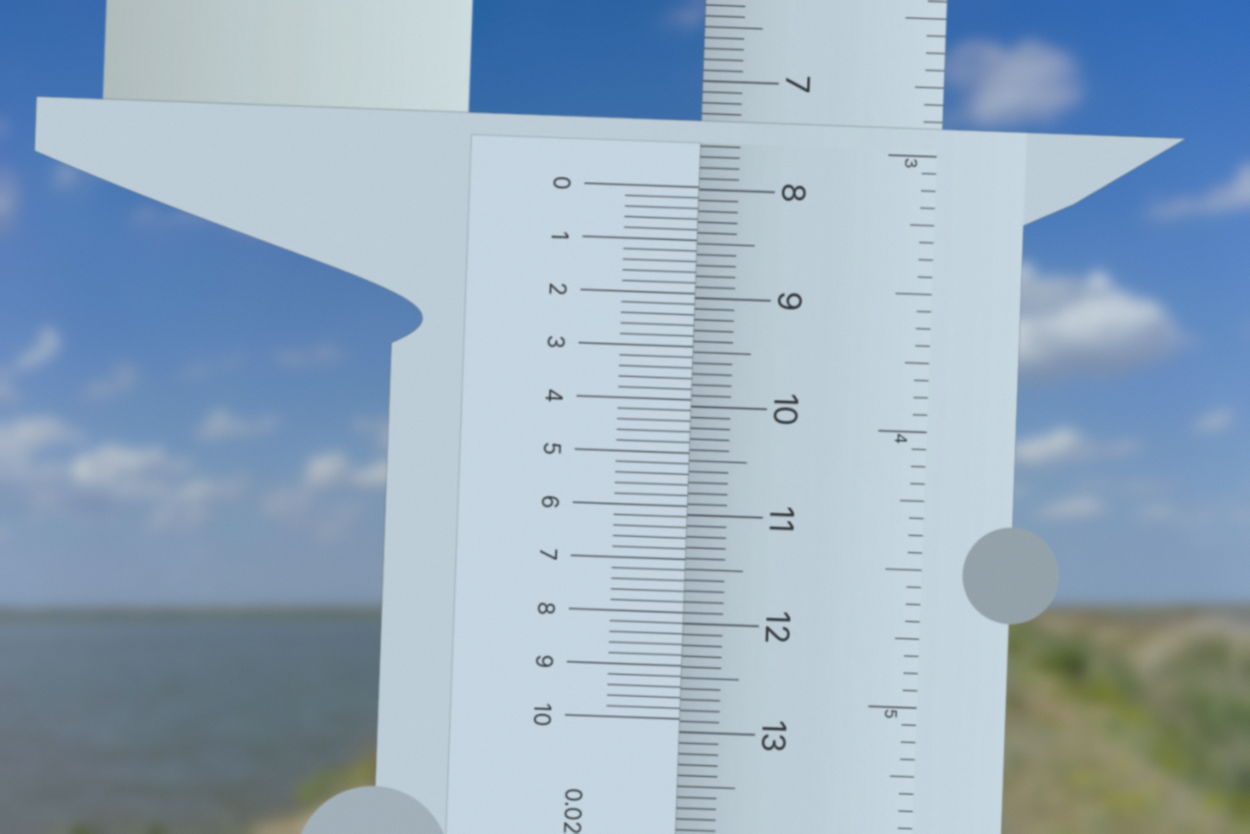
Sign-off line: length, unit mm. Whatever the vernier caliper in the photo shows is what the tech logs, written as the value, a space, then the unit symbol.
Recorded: 79.8 mm
